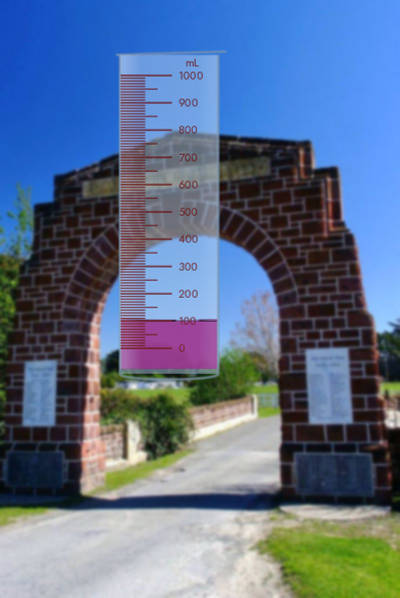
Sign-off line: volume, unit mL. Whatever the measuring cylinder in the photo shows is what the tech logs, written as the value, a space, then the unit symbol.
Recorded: 100 mL
